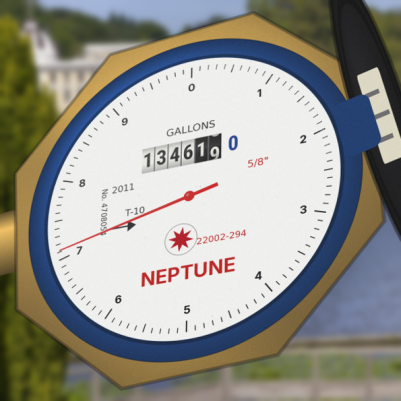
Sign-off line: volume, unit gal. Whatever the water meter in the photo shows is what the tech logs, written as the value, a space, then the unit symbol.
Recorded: 1346187.1 gal
